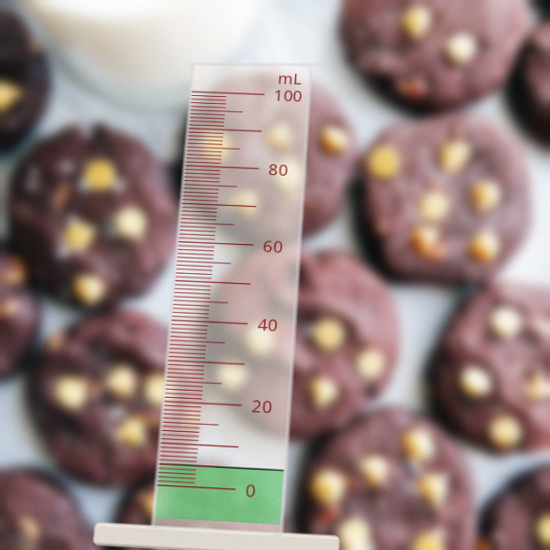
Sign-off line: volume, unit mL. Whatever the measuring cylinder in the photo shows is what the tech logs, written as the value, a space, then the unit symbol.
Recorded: 5 mL
